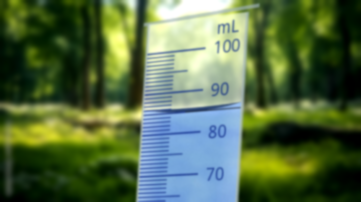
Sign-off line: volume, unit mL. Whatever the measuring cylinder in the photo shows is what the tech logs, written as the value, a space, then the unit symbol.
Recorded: 85 mL
